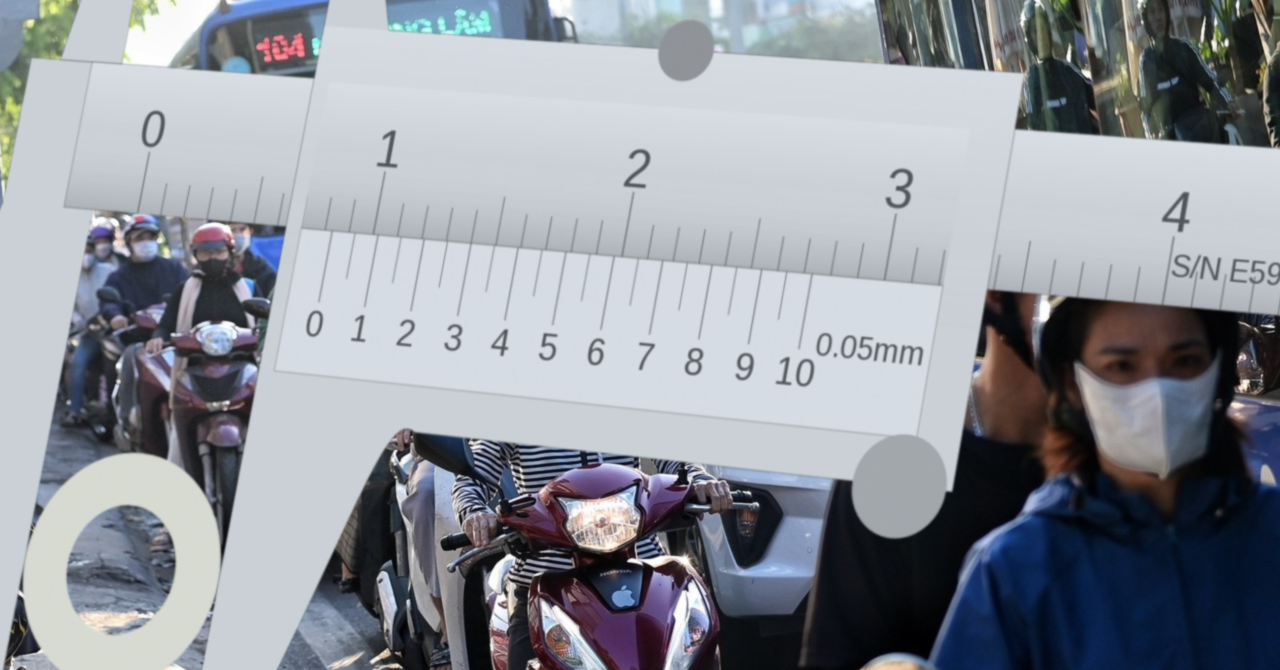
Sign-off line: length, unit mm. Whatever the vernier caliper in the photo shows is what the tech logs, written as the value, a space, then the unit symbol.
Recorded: 8.3 mm
